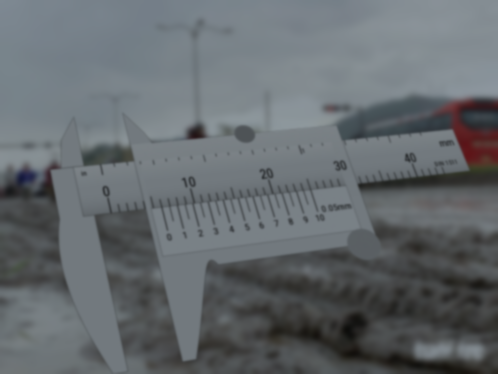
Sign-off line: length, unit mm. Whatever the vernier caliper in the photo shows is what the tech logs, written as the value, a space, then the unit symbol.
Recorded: 6.0 mm
